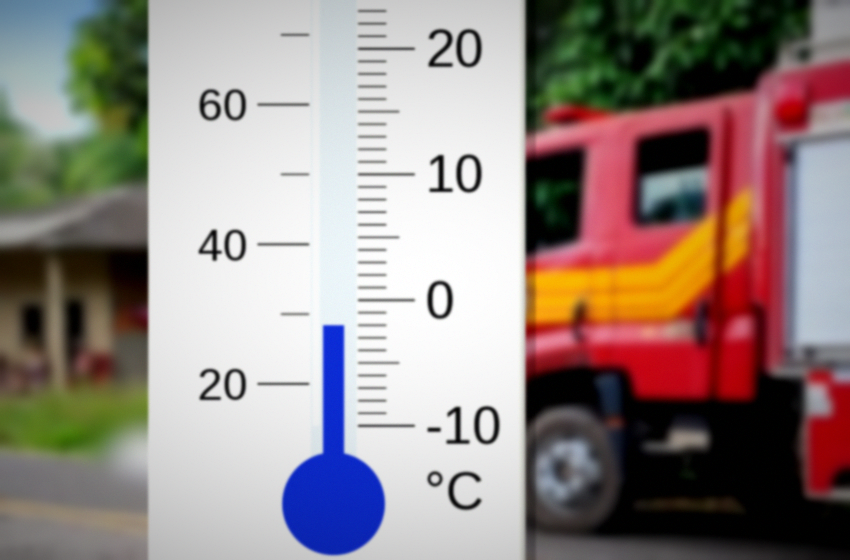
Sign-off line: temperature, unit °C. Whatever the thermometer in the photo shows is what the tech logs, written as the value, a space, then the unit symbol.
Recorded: -2 °C
